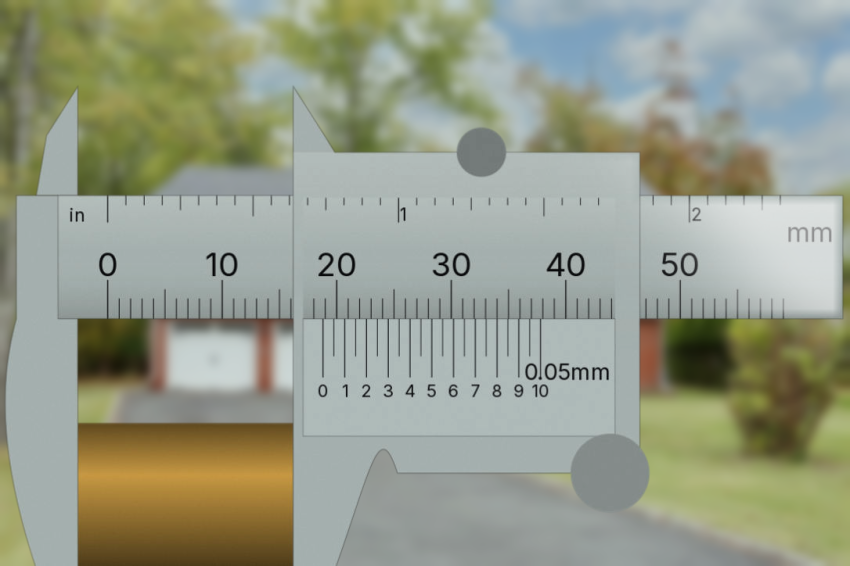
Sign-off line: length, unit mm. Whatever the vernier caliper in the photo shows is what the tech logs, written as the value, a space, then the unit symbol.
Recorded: 18.8 mm
